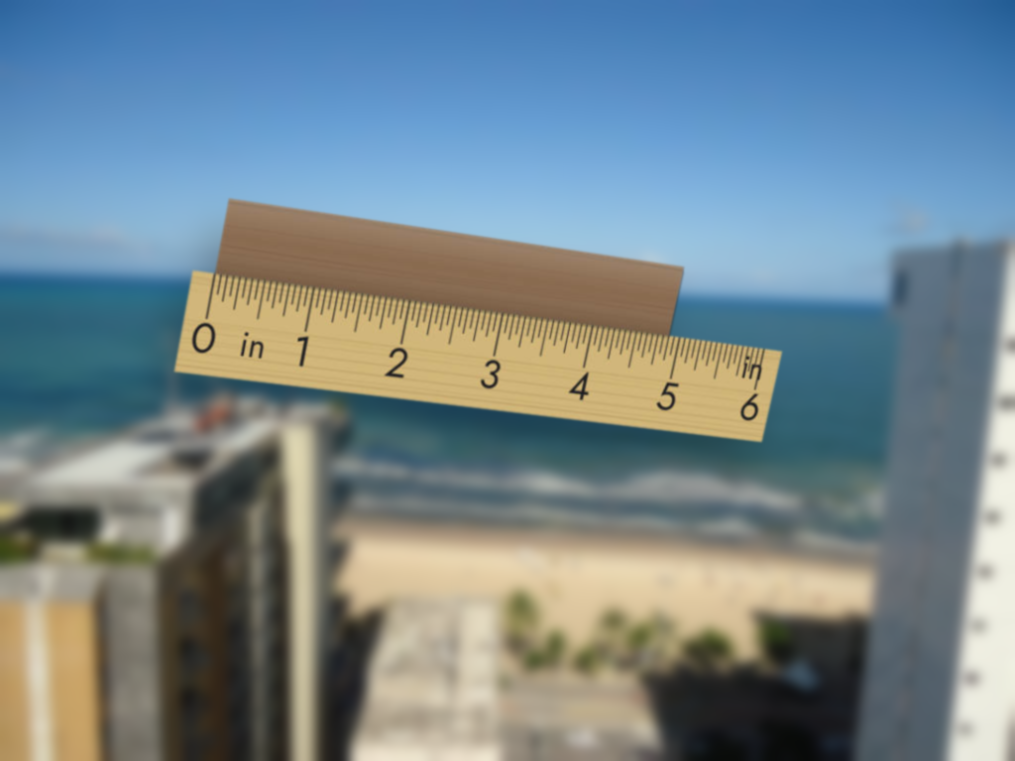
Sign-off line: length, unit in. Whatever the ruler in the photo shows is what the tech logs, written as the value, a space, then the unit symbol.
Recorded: 4.875 in
